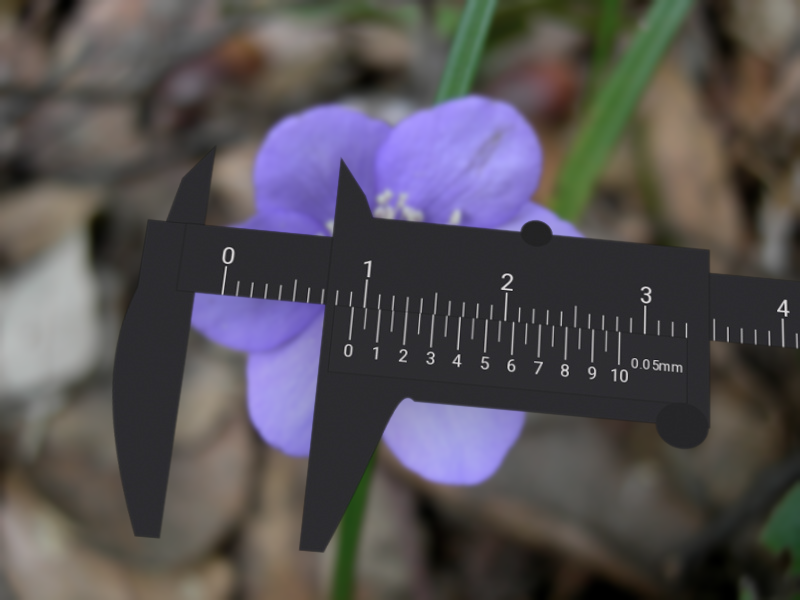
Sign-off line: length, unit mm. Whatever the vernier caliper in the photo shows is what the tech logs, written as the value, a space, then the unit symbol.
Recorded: 9.2 mm
